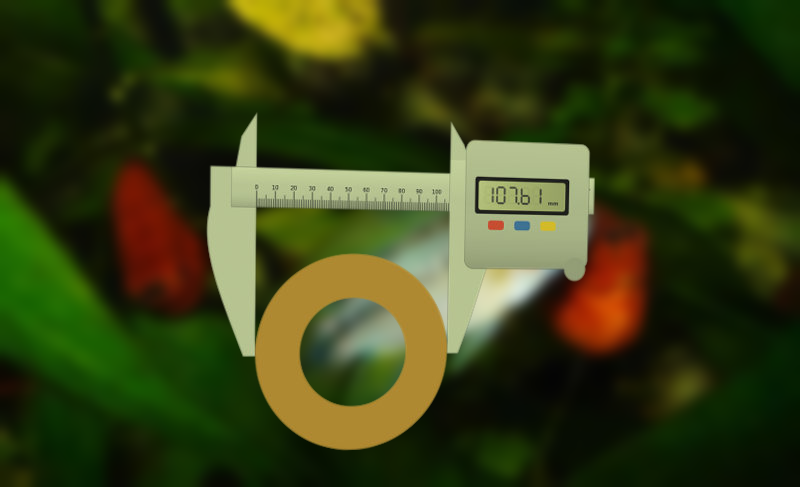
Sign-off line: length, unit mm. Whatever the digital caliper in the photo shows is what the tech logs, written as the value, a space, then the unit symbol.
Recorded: 107.61 mm
